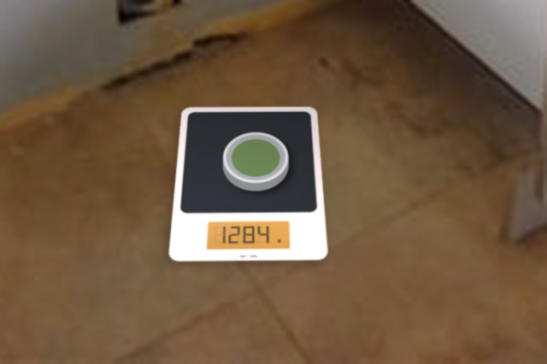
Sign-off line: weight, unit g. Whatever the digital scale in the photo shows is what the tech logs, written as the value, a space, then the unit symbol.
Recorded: 1284 g
